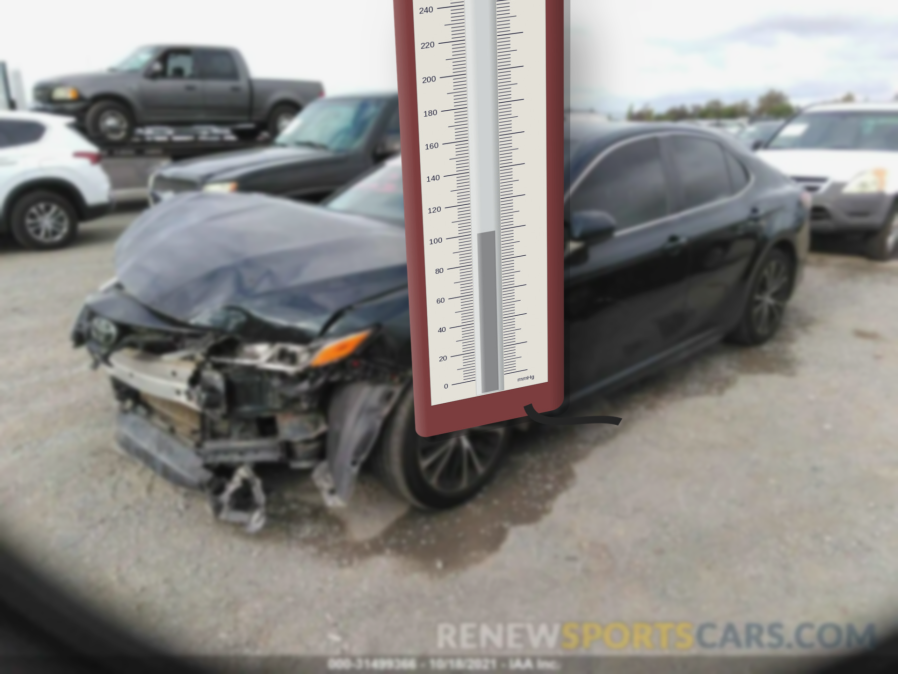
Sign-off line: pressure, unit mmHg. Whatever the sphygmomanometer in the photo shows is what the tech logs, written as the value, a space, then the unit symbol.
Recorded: 100 mmHg
